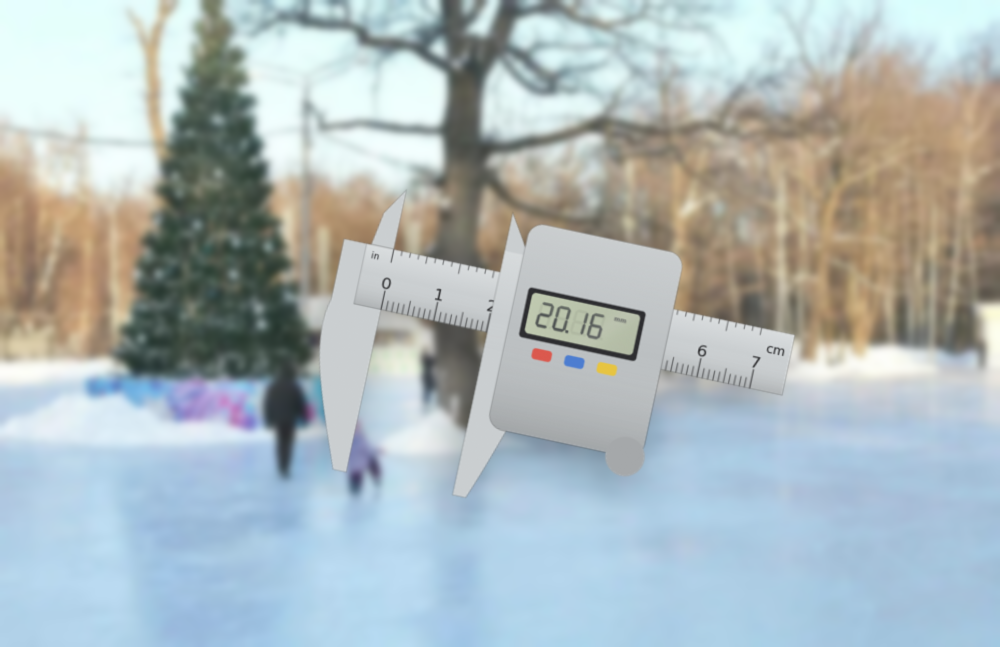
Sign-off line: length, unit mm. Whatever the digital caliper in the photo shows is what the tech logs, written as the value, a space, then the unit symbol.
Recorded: 20.16 mm
